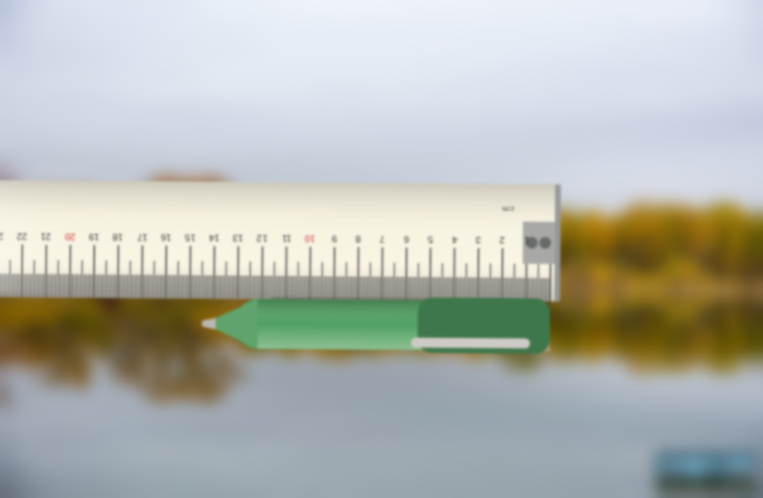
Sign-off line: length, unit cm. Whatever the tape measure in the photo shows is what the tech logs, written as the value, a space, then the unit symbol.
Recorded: 14.5 cm
